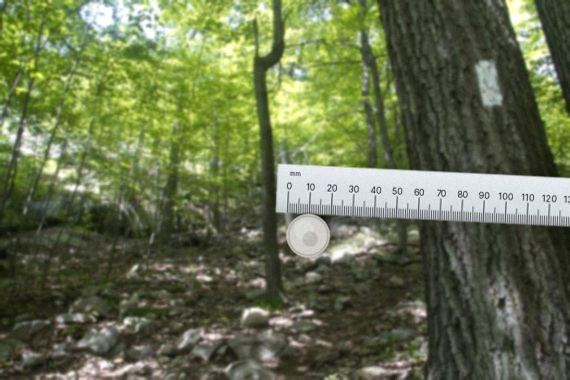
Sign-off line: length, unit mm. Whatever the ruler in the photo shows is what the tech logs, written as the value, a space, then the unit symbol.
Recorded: 20 mm
